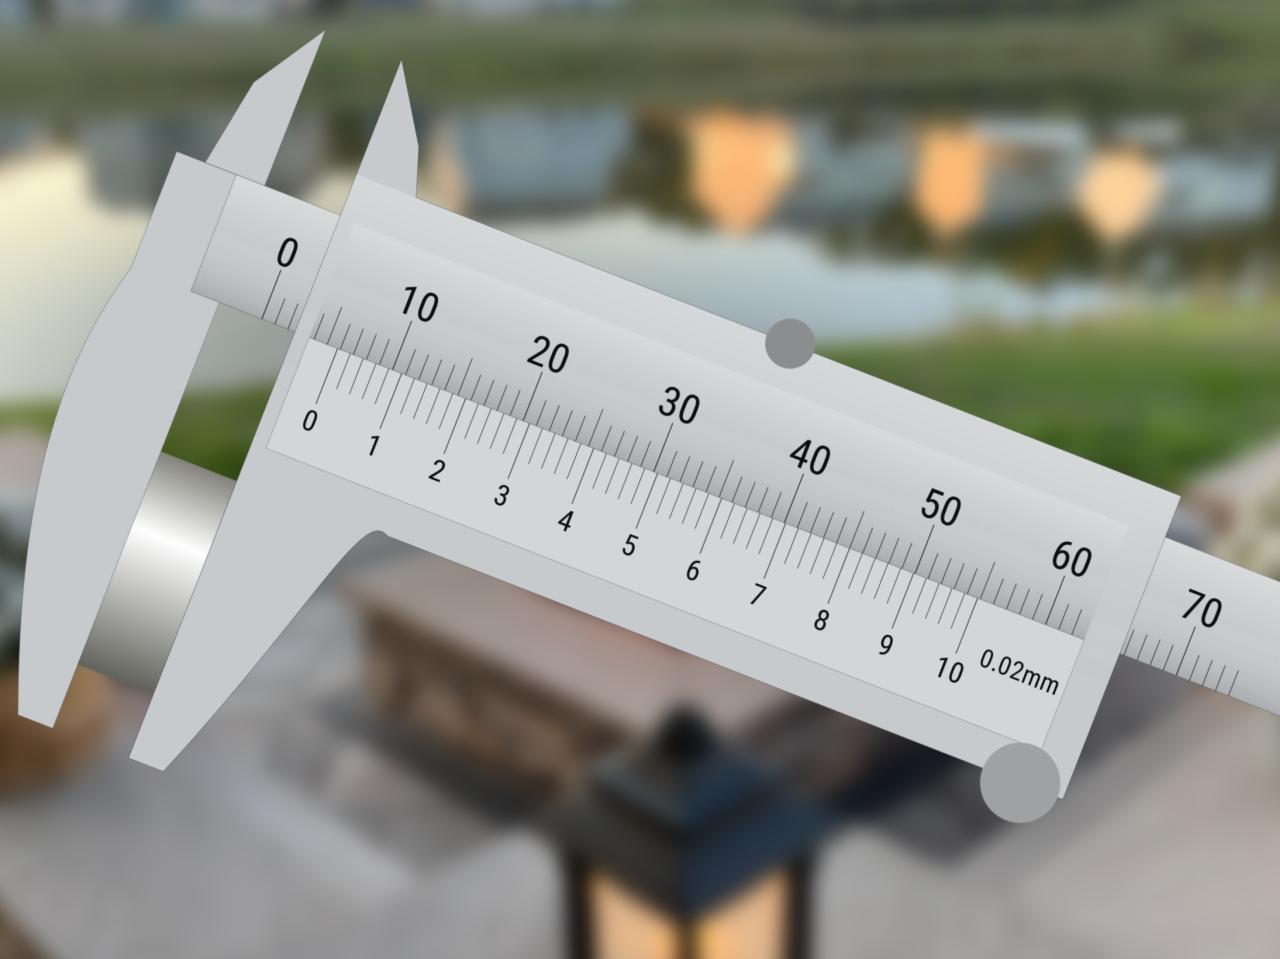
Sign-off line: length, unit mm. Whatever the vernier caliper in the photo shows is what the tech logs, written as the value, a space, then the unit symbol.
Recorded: 5.8 mm
